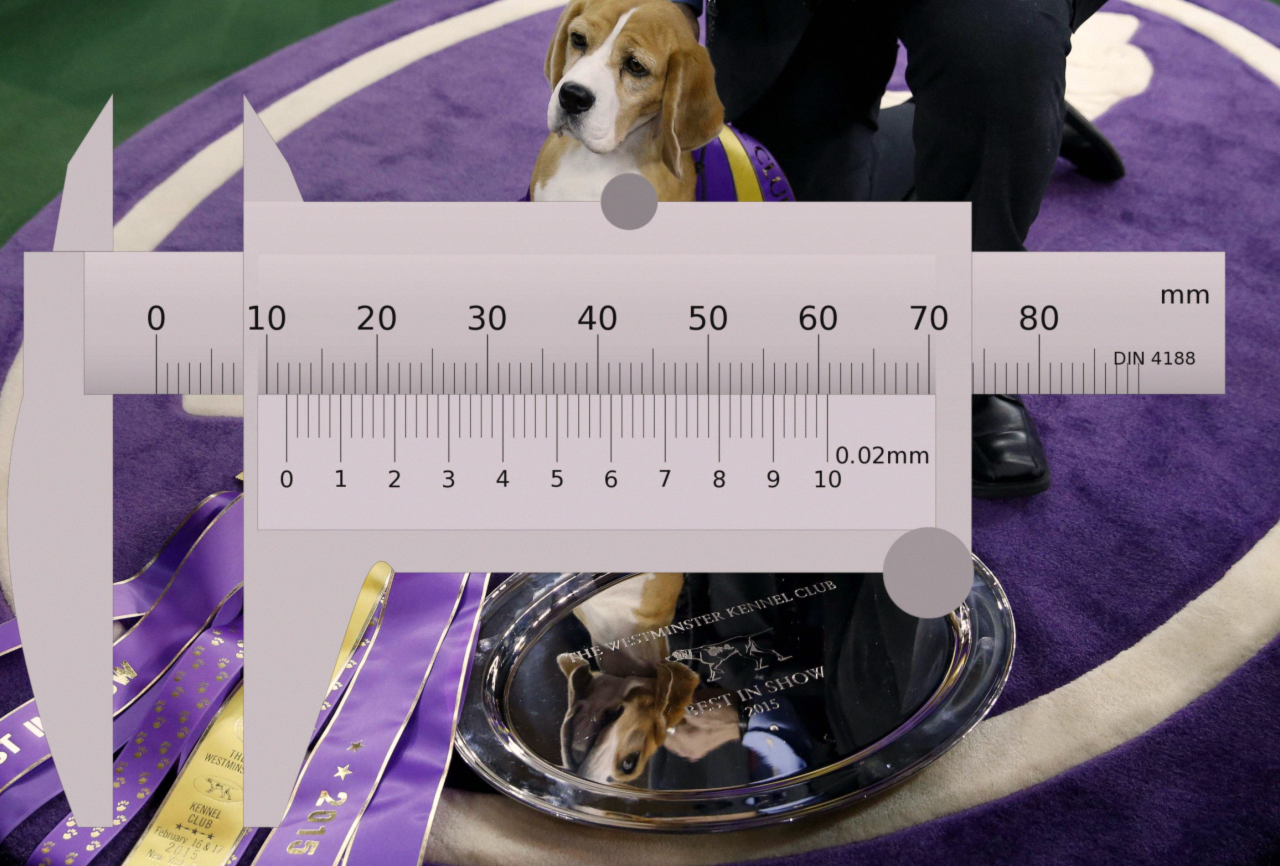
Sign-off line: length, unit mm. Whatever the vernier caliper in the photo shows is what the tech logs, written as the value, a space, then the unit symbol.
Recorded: 11.8 mm
